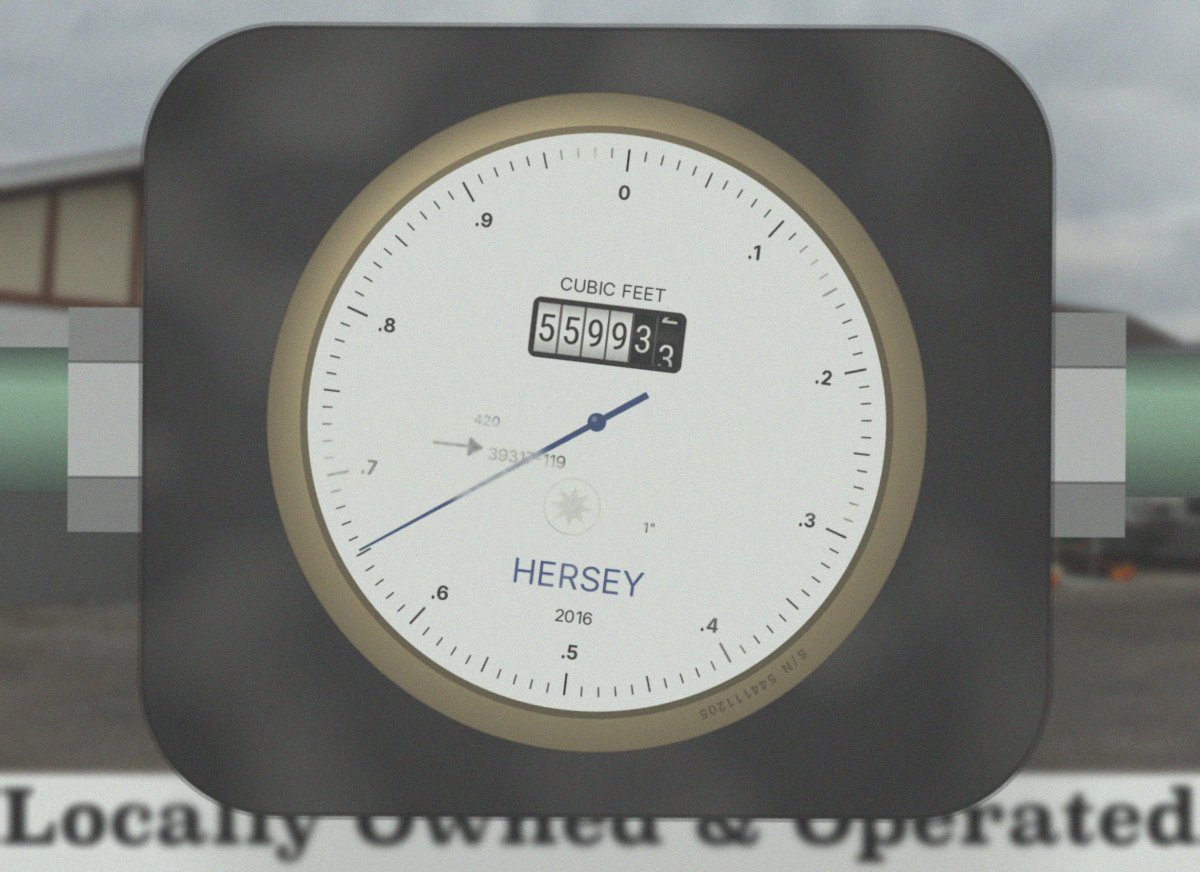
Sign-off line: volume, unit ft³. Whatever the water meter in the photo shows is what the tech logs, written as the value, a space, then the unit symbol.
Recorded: 559932.65 ft³
